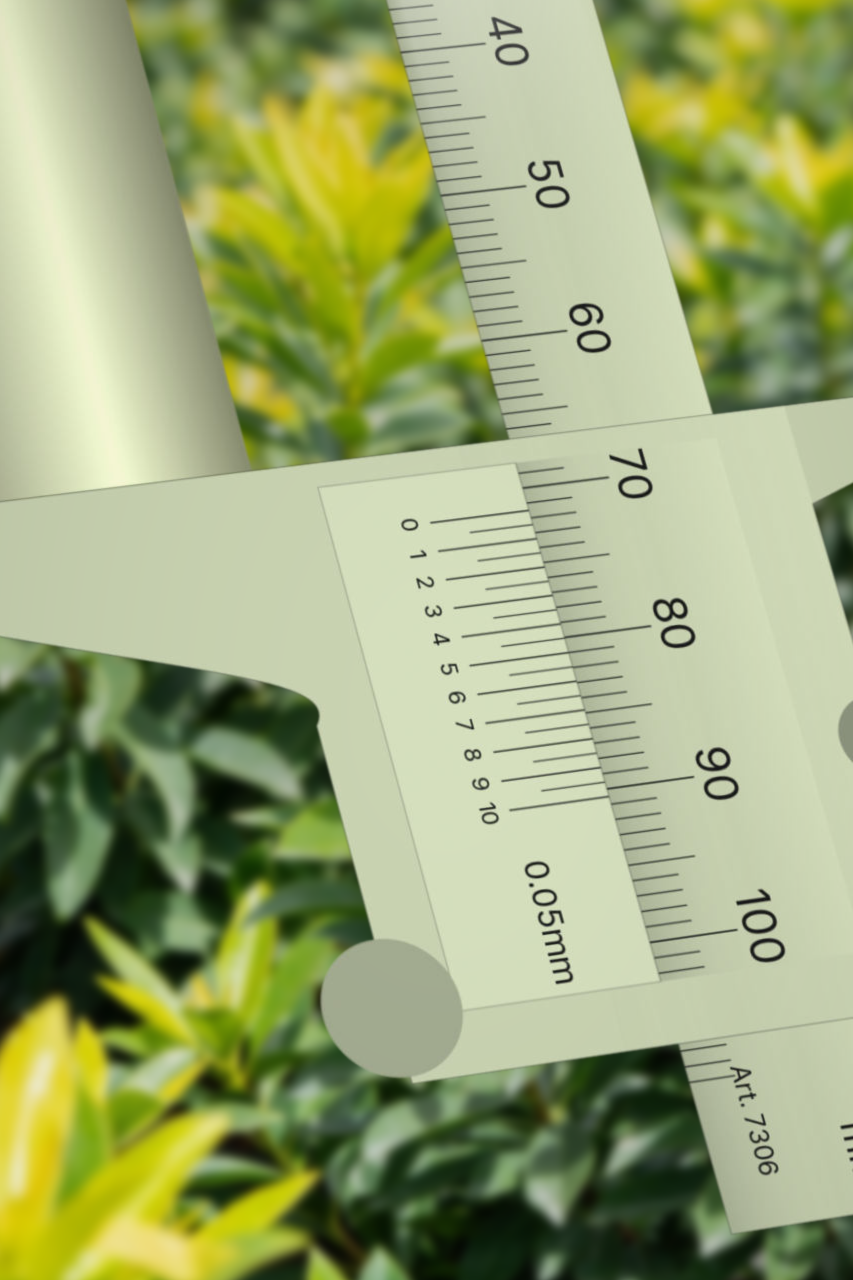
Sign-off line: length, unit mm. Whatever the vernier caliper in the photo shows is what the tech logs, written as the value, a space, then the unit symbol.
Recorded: 71.5 mm
